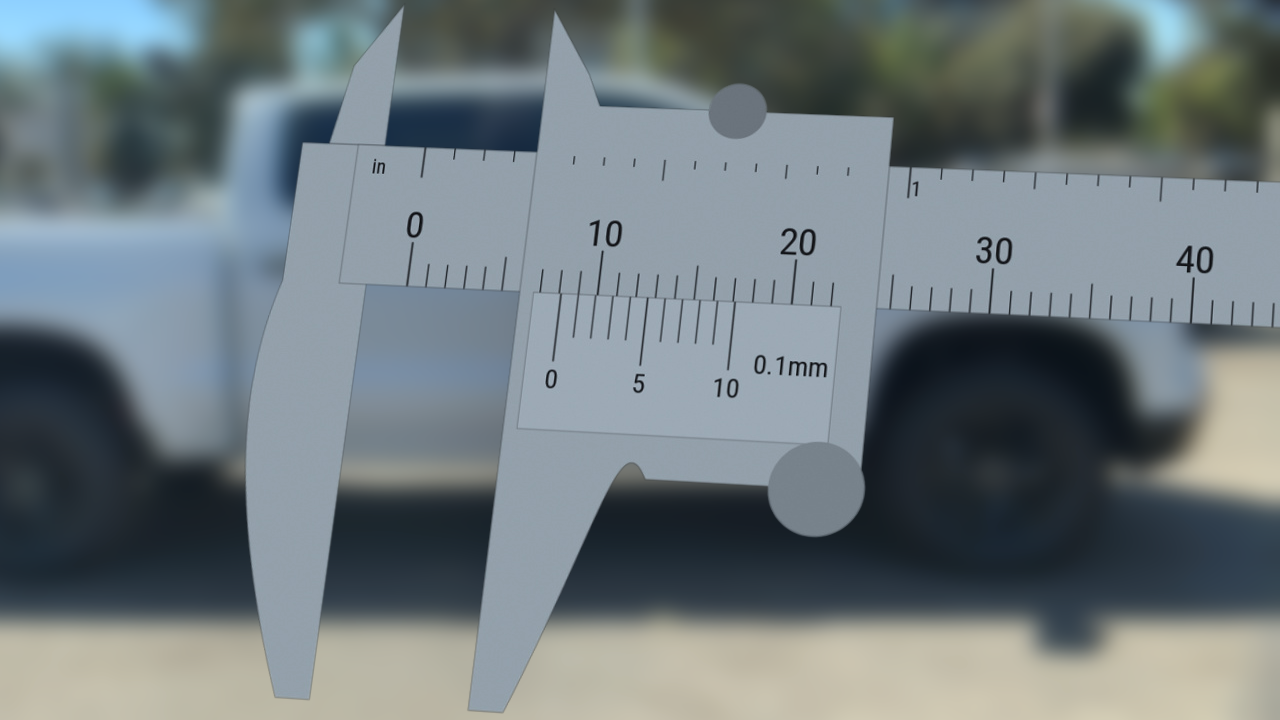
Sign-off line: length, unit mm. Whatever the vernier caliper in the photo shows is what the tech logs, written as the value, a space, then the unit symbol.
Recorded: 8.1 mm
